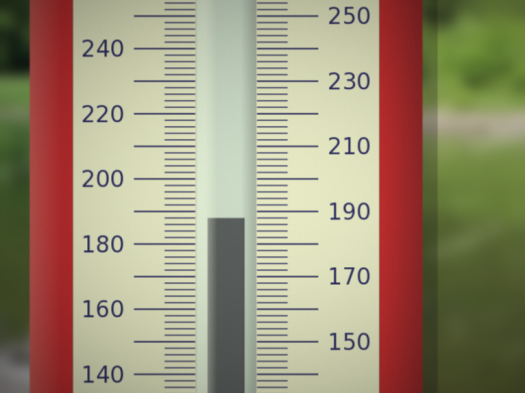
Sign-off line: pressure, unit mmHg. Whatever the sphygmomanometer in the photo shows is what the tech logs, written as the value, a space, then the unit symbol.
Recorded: 188 mmHg
